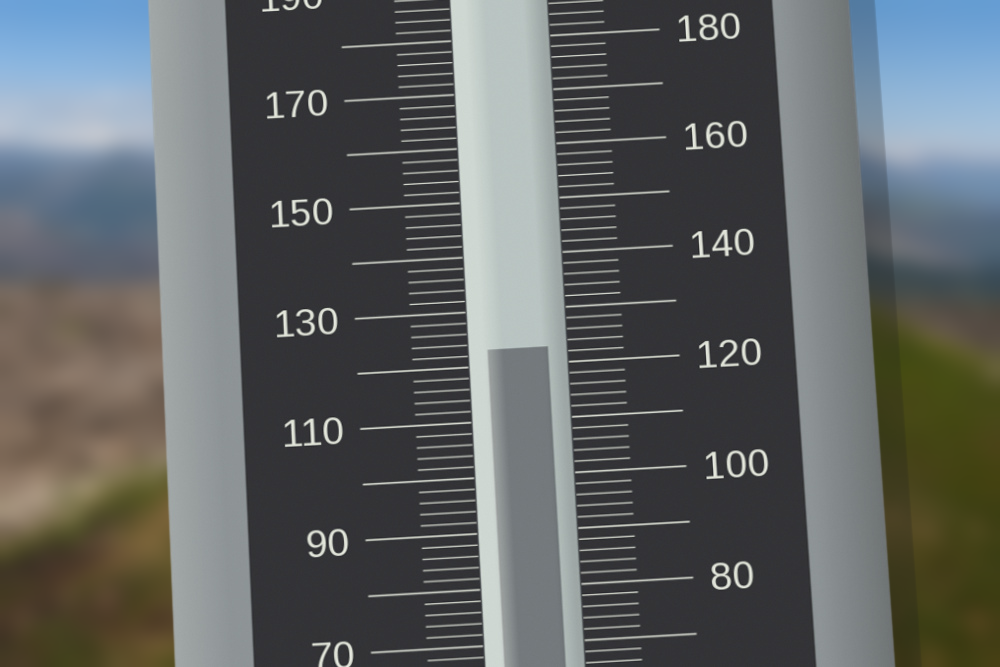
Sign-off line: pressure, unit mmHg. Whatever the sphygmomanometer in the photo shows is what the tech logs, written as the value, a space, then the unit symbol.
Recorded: 123 mmHg
